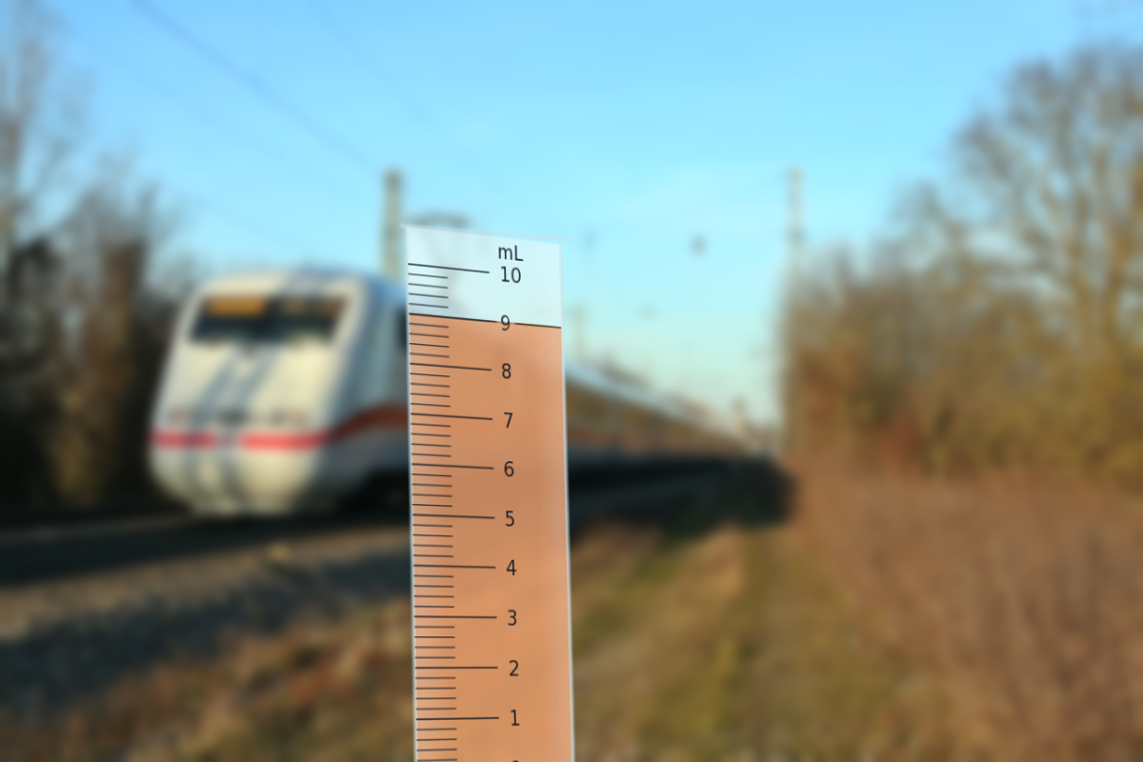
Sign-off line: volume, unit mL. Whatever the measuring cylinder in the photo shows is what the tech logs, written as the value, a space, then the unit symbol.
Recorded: 9 mL
